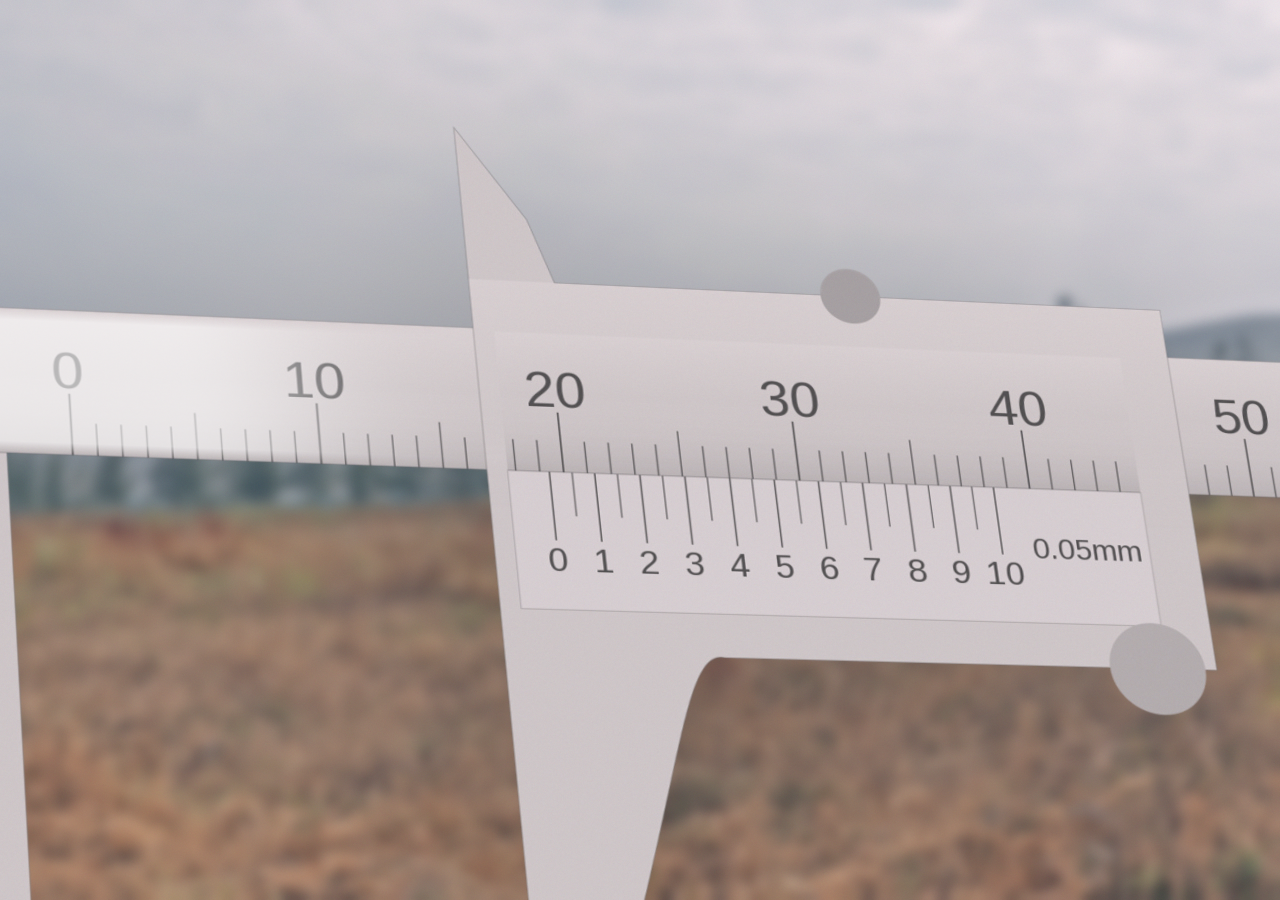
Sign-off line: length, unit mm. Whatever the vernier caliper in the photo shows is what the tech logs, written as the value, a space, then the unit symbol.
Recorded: 19.4 mm
